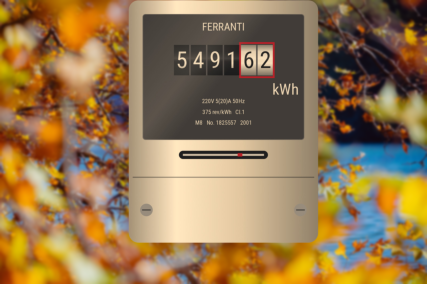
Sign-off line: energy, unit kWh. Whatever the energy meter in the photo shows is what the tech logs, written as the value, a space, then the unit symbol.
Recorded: 5491.62 kWh
